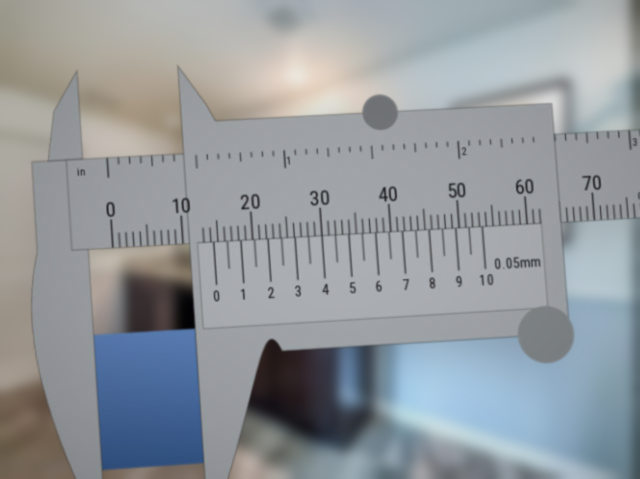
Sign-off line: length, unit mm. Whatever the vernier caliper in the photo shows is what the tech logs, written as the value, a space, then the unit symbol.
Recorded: 14.4 mm
